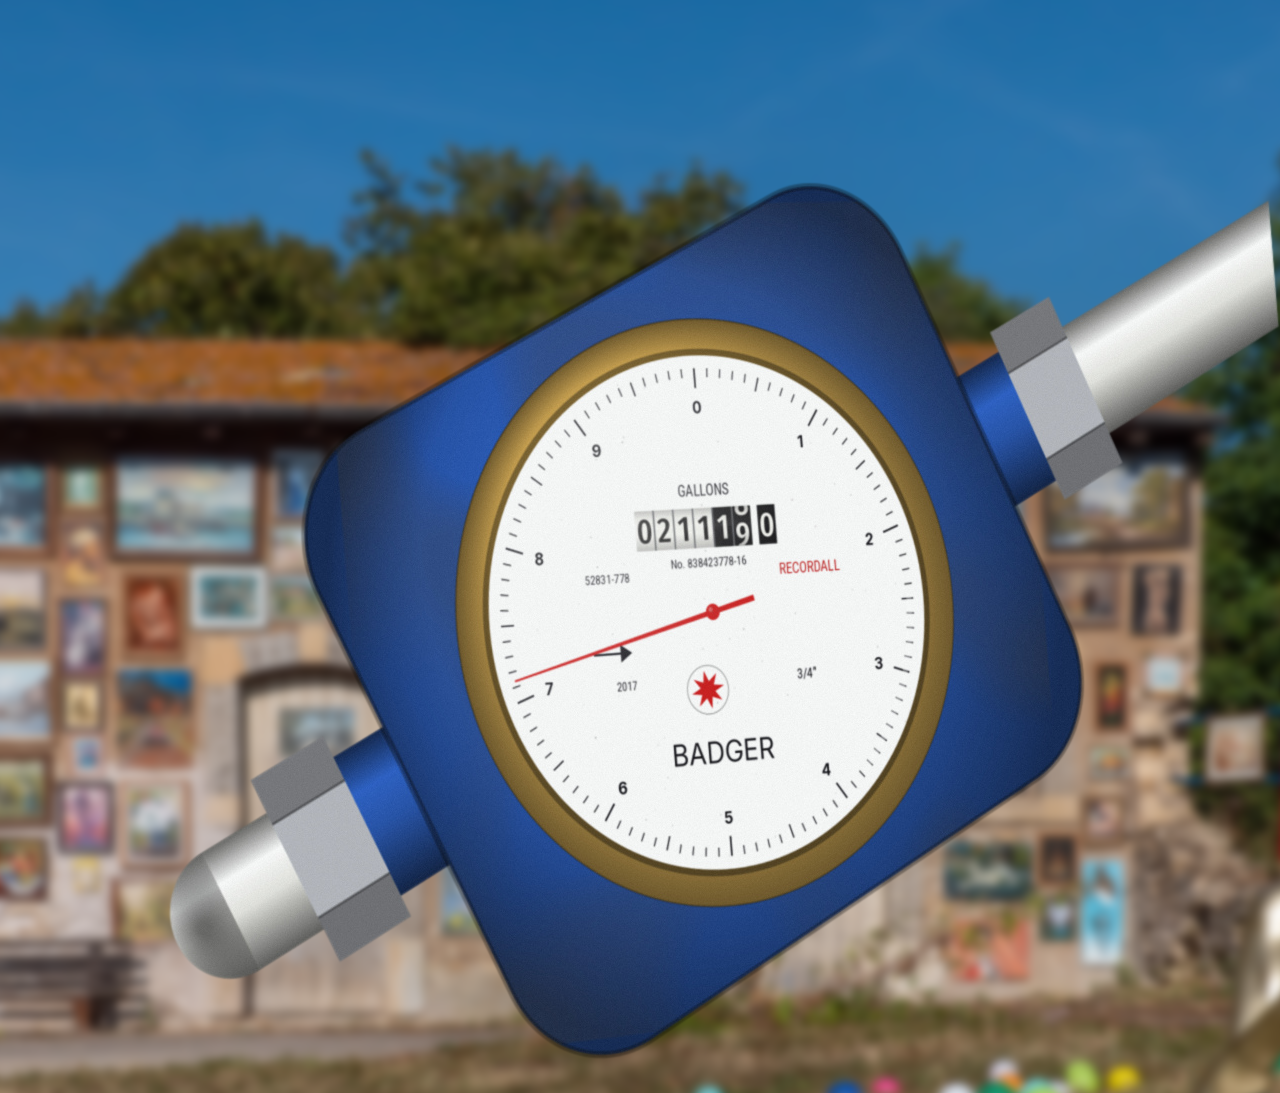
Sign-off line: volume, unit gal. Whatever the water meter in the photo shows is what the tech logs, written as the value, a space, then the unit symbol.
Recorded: 211187.1 gal
